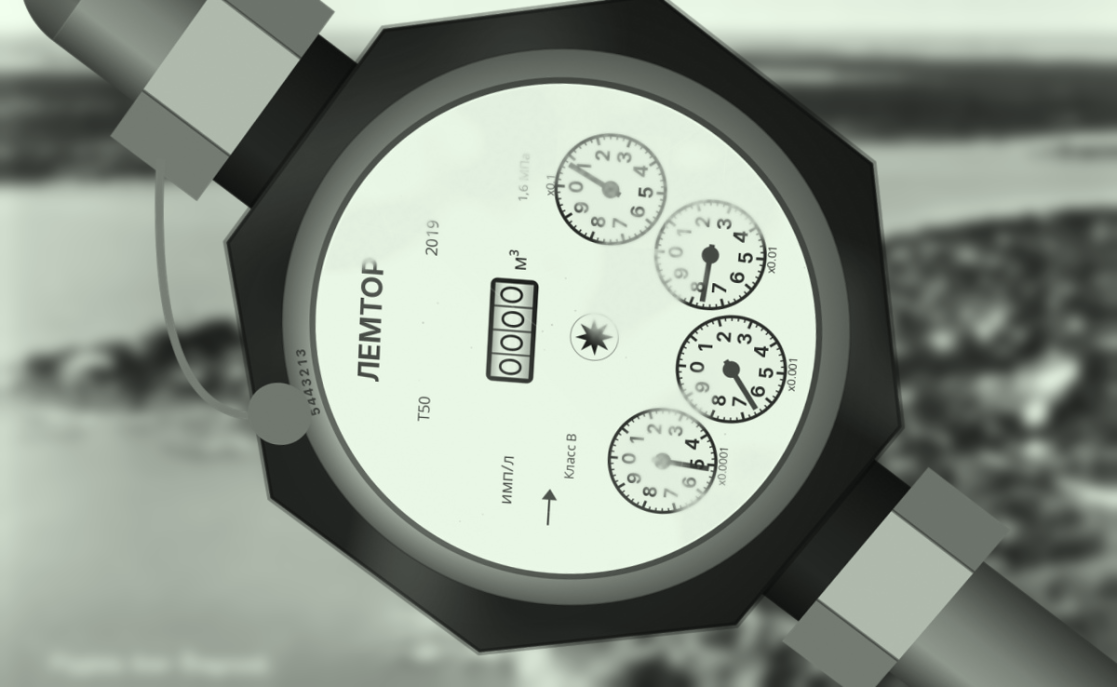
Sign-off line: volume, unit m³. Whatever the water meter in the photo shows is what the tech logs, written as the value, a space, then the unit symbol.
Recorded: 0.0765 m³
